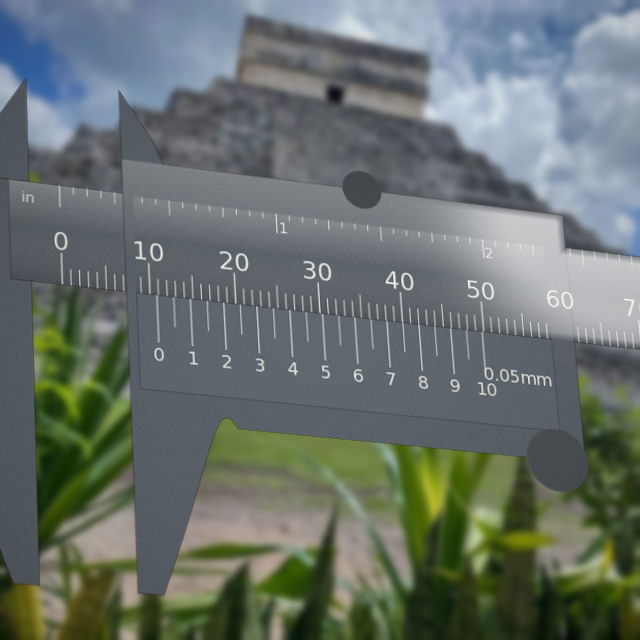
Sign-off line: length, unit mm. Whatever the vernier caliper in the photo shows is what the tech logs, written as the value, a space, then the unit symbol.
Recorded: 10.8 mm
